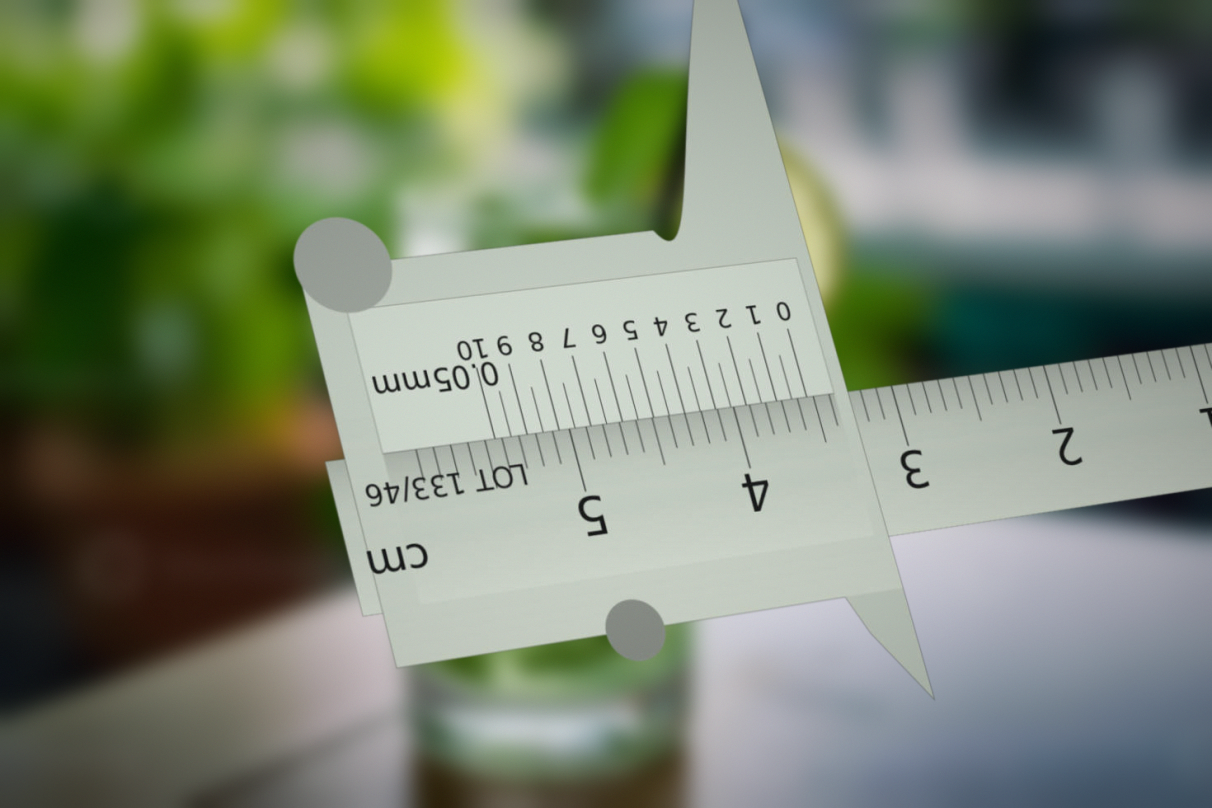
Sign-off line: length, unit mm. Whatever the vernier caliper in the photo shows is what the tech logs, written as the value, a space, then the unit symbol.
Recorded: 35.4 mm
